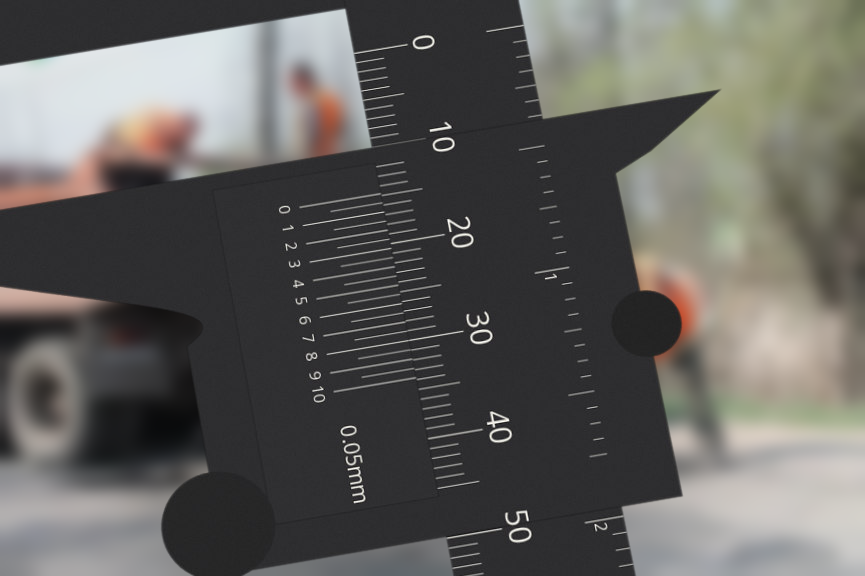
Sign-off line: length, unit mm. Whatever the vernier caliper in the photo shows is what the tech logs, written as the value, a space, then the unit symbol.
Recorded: 14.8 mm
